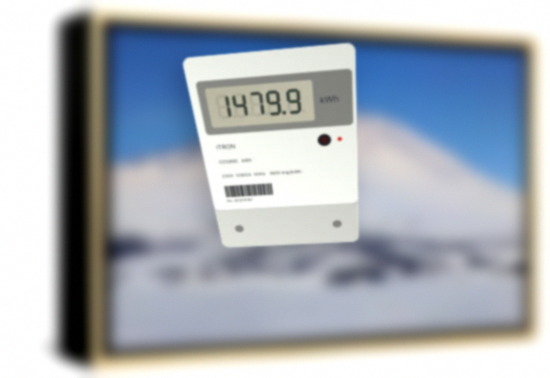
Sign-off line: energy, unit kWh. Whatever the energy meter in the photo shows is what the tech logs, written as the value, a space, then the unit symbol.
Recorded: 1479.9 kWh
